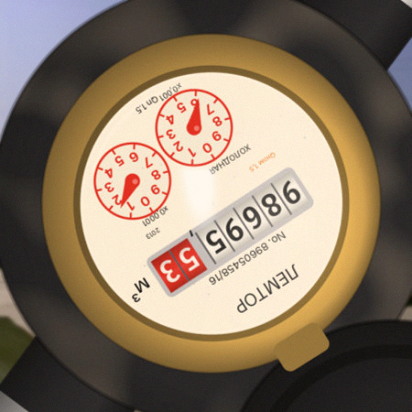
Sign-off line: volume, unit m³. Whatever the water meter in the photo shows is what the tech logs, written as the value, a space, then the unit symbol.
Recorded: 98695.5361 m³
